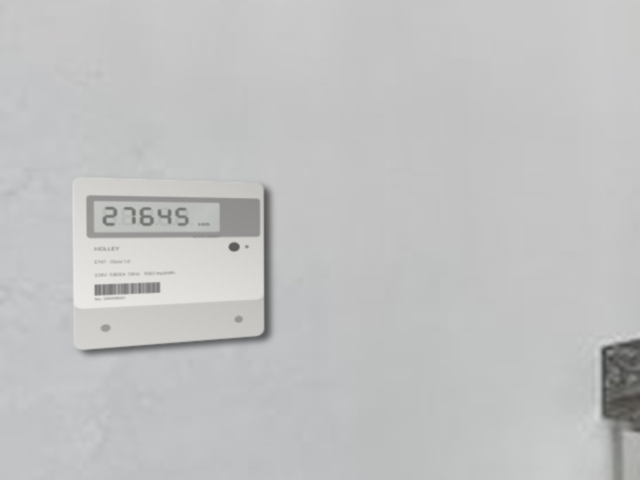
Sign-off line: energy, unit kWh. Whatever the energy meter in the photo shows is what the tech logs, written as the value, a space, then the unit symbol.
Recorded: 27645 kWh
